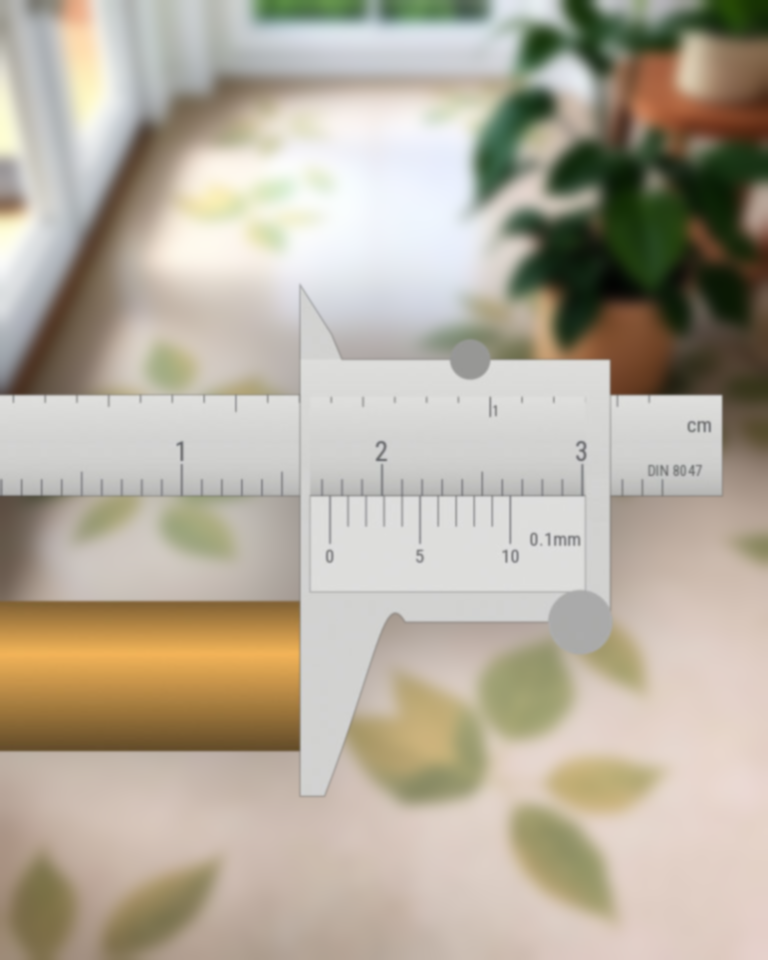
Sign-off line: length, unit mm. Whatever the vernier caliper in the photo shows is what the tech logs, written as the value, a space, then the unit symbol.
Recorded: 17.4 mm
